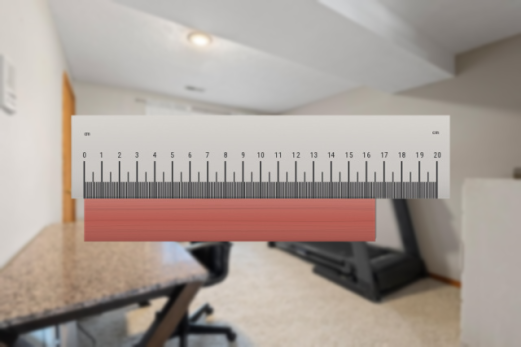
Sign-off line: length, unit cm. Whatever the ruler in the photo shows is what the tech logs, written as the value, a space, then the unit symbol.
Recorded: 16.5 cm
